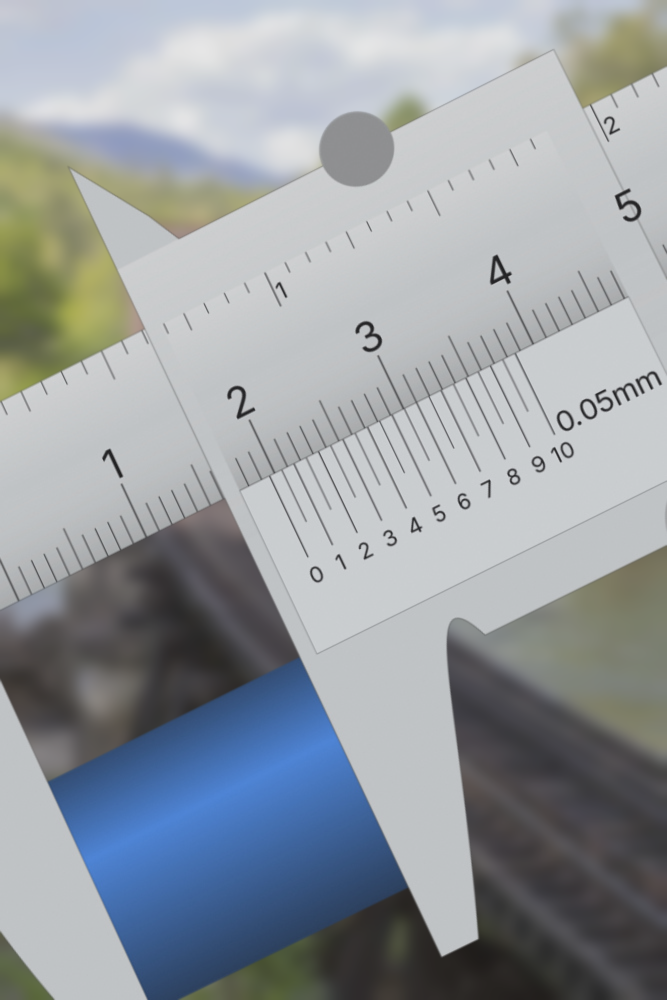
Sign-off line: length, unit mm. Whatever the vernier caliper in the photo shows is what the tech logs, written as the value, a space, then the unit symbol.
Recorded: 19.6 mm
